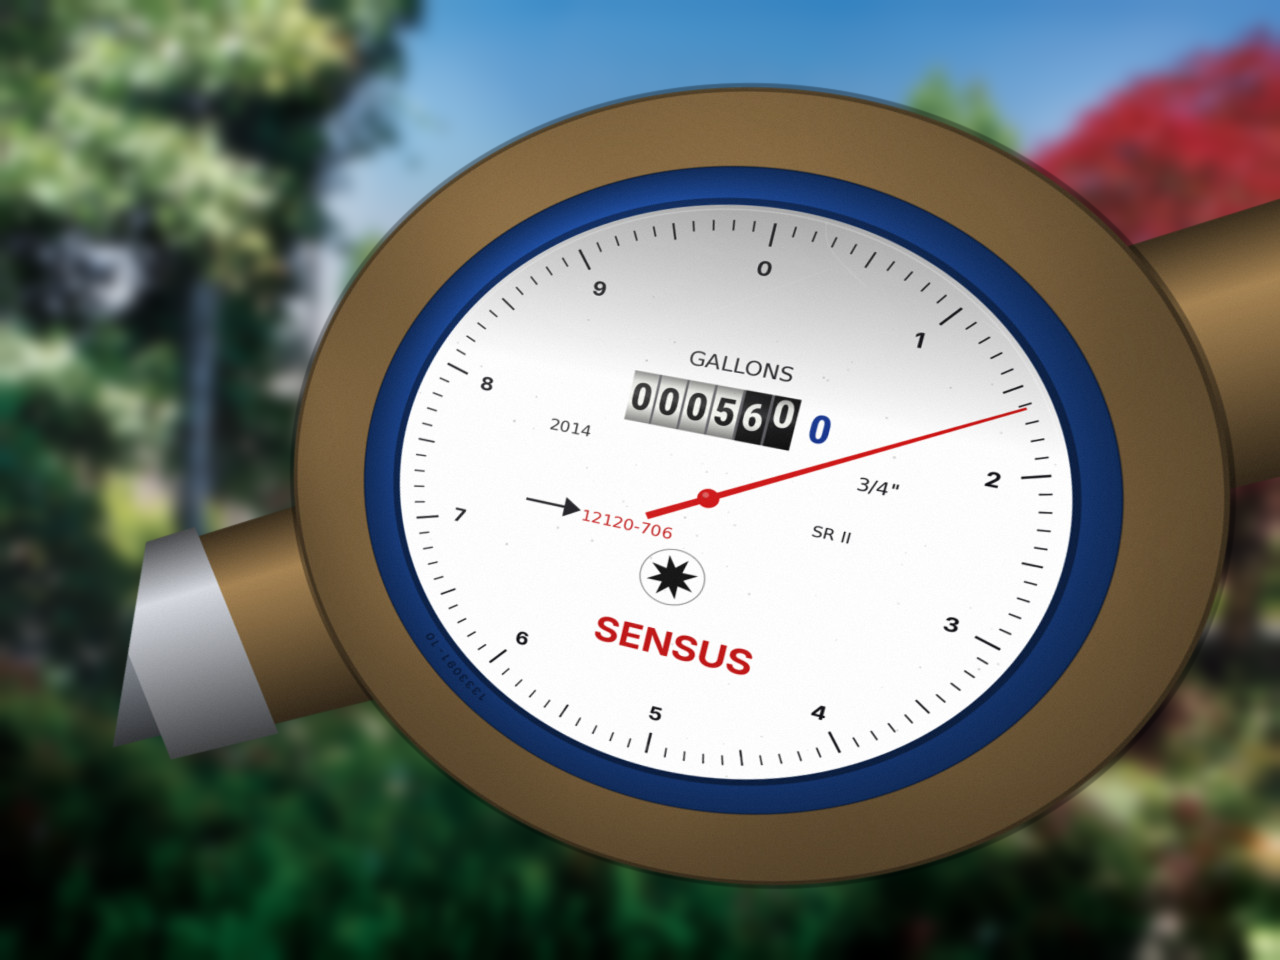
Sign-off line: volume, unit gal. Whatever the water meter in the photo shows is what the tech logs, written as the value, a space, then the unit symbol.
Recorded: 5601.6 gal
